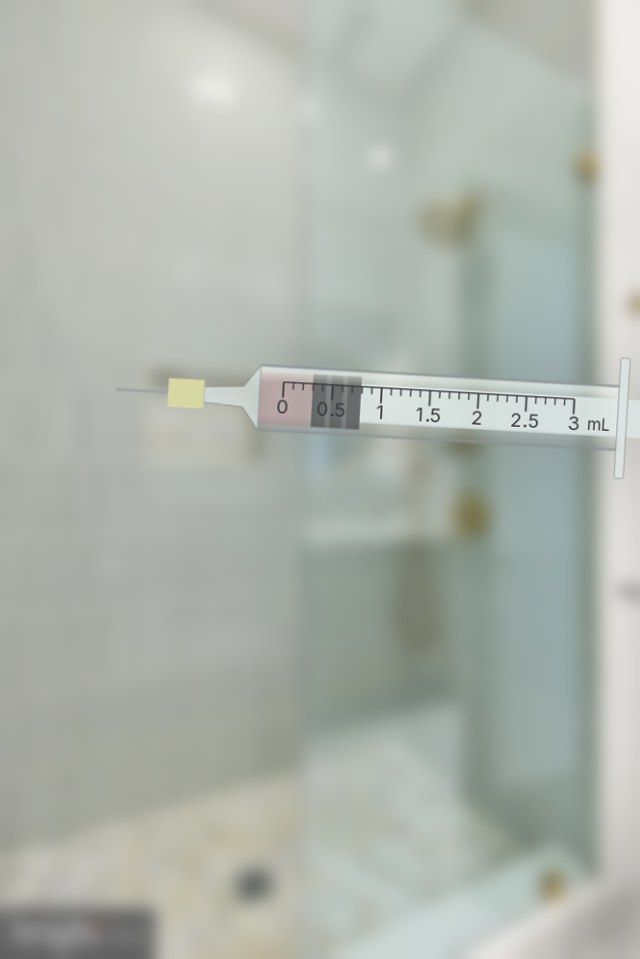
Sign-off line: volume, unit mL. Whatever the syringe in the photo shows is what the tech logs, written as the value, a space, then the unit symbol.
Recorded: 0.3 mL
